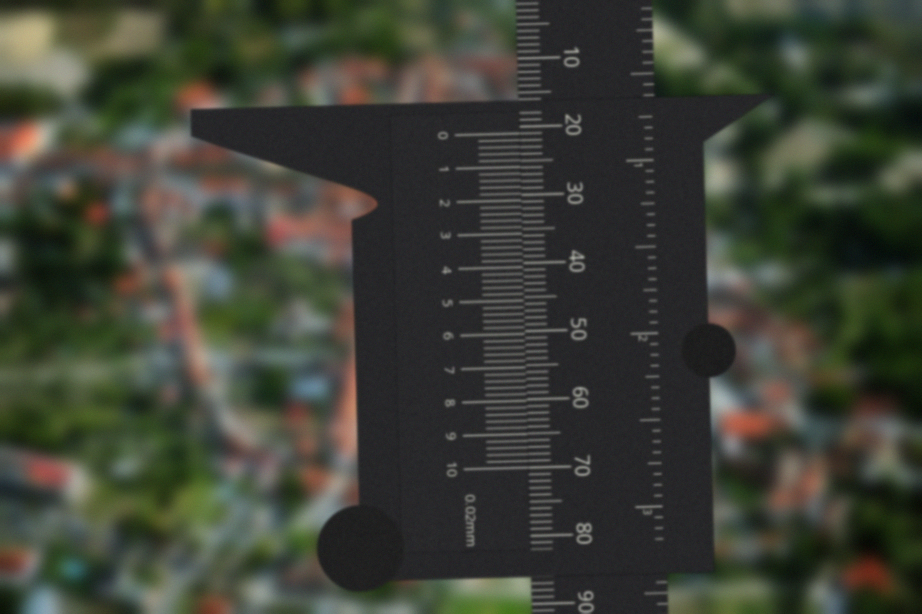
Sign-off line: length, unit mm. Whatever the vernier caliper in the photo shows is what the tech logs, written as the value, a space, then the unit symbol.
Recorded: 21.0 mm
